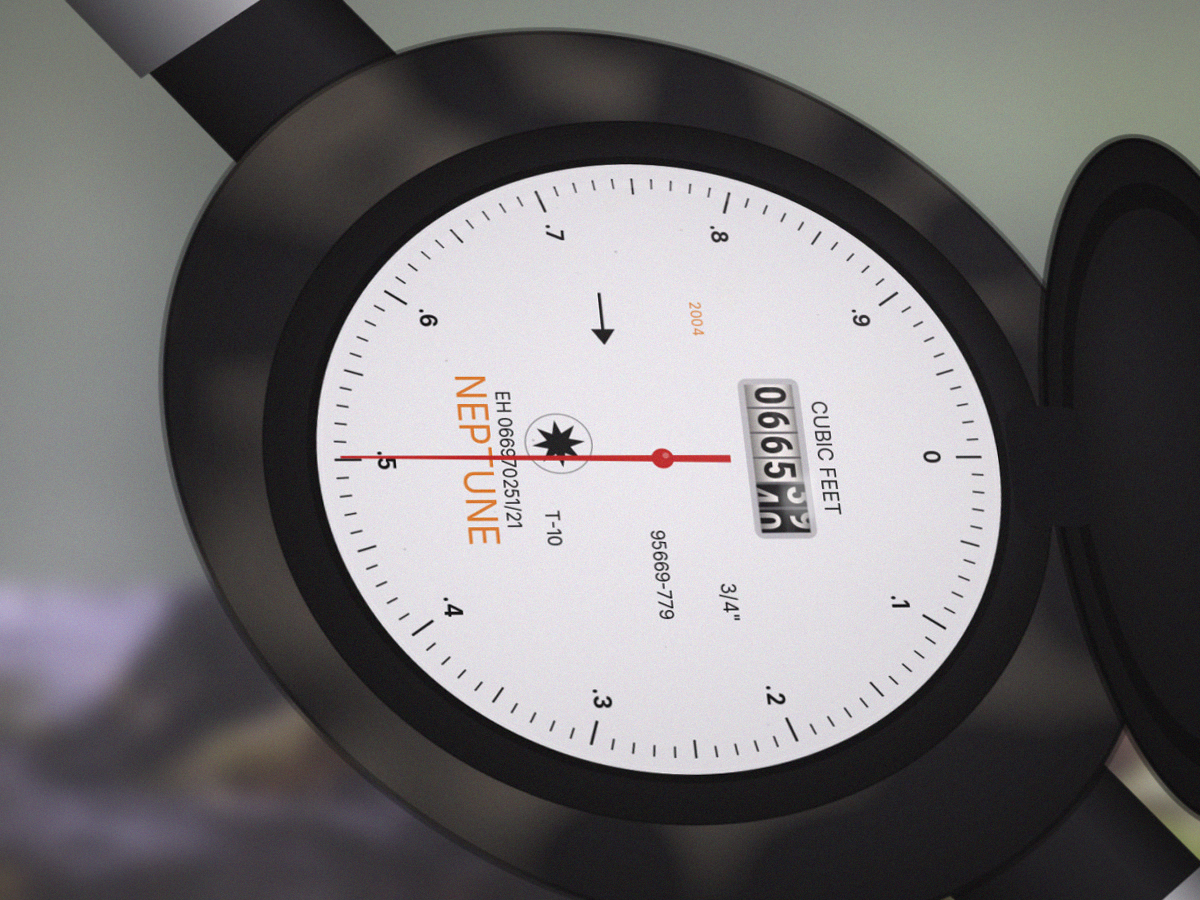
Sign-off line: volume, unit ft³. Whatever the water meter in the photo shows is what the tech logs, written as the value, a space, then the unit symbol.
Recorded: 66539.50 ft³
